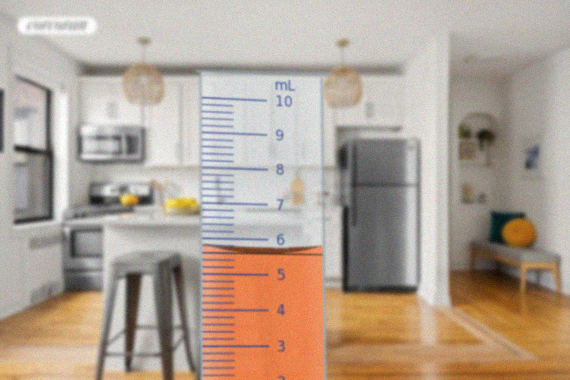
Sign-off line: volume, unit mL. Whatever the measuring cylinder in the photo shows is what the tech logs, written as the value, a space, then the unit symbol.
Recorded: 5.6 mL
